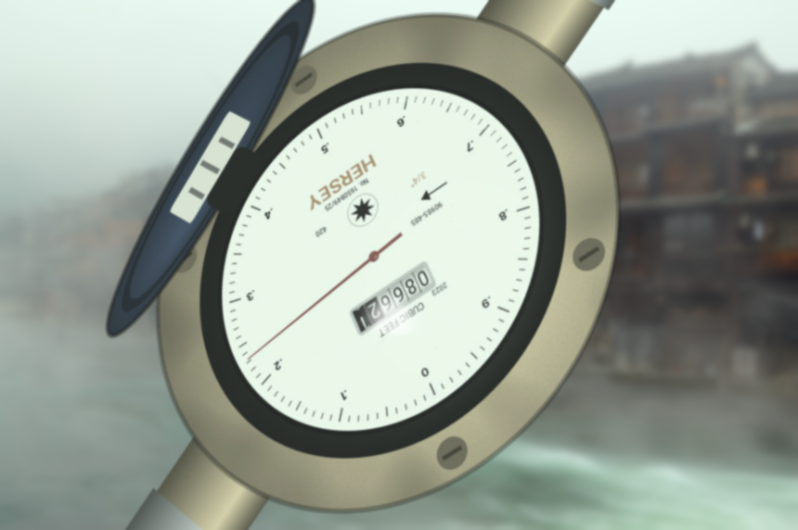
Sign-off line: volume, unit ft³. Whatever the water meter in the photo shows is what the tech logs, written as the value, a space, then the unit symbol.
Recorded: 86621.23 ft³
